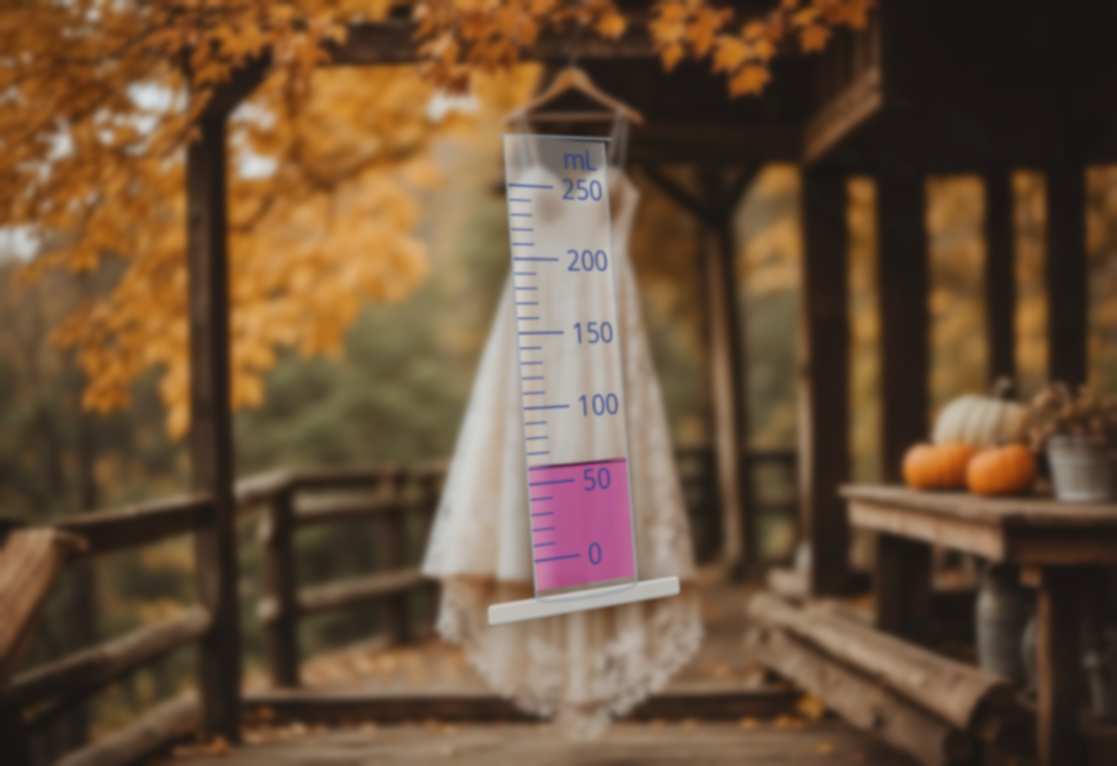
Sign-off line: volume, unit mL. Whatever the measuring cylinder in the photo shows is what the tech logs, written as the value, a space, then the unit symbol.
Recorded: 60 mL
